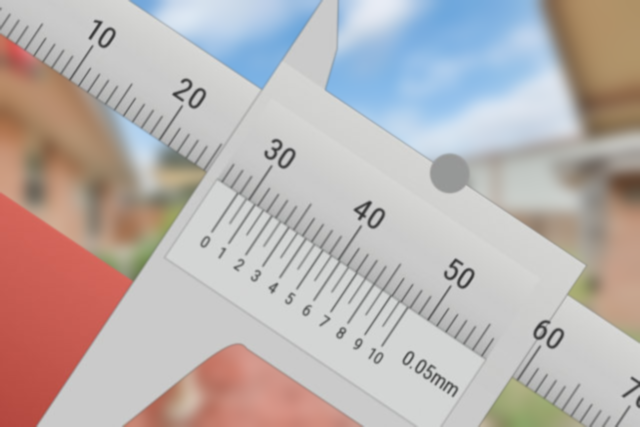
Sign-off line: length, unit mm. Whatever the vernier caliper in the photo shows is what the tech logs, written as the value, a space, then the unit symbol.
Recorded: 28.8 mm
